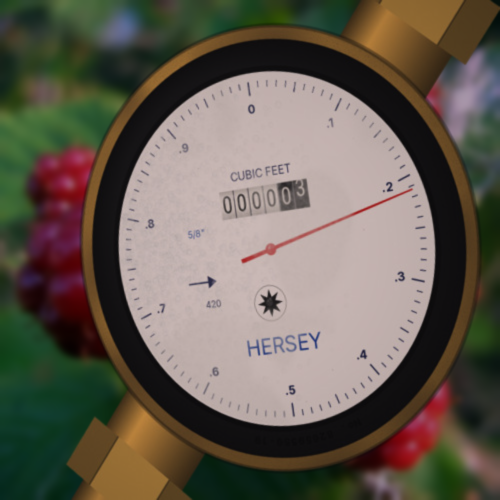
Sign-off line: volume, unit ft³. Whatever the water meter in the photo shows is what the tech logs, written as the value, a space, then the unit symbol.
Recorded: 3.21 ft³
